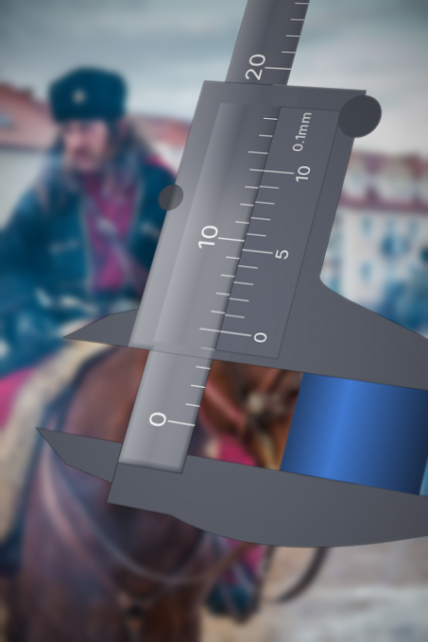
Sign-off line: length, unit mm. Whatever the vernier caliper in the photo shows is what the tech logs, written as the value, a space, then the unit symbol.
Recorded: 5.0 mm
